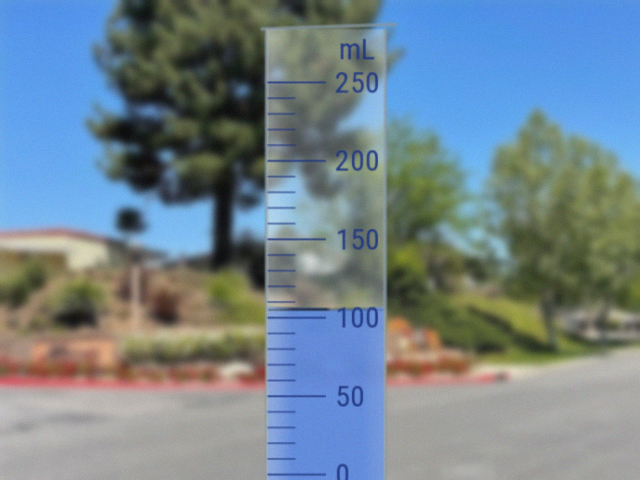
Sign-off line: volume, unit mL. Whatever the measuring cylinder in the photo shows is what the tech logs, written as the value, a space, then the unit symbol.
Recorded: 105 mL
